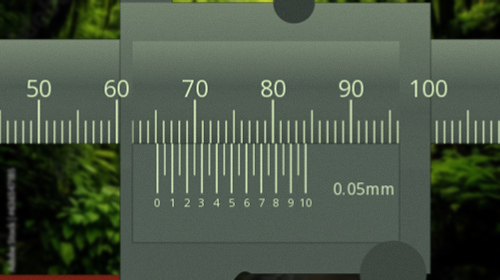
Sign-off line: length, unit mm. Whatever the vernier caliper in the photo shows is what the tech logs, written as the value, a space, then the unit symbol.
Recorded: 65.2 mm
